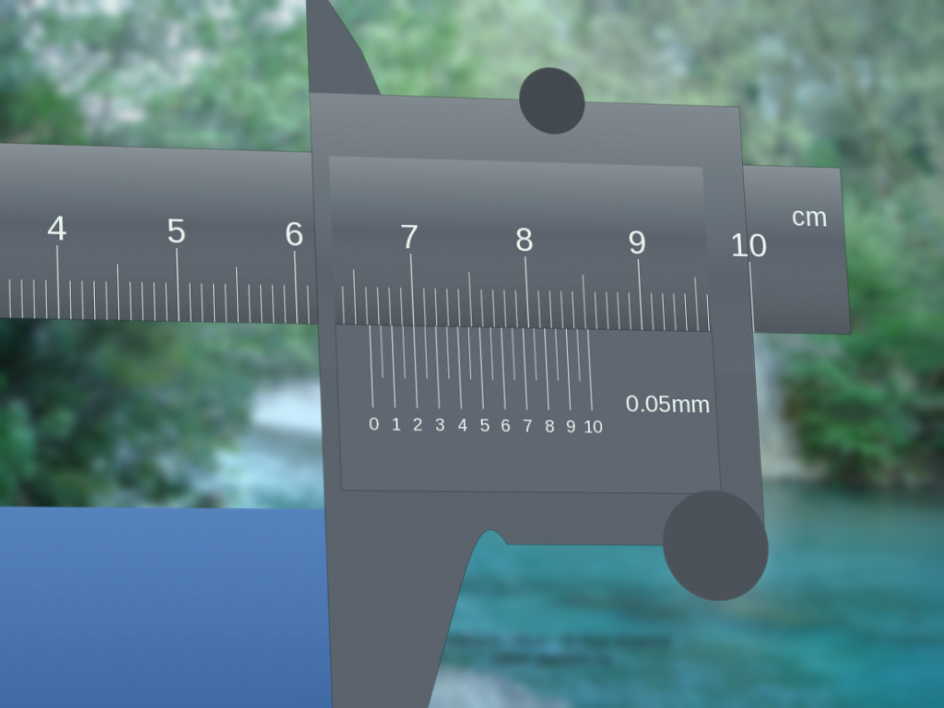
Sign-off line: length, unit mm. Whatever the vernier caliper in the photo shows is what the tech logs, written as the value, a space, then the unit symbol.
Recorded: 66.2 mm
